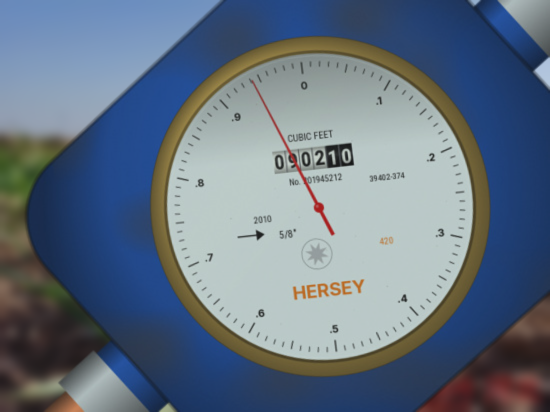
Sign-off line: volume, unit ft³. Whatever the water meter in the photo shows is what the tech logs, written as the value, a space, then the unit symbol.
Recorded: 90209.94 ft³
